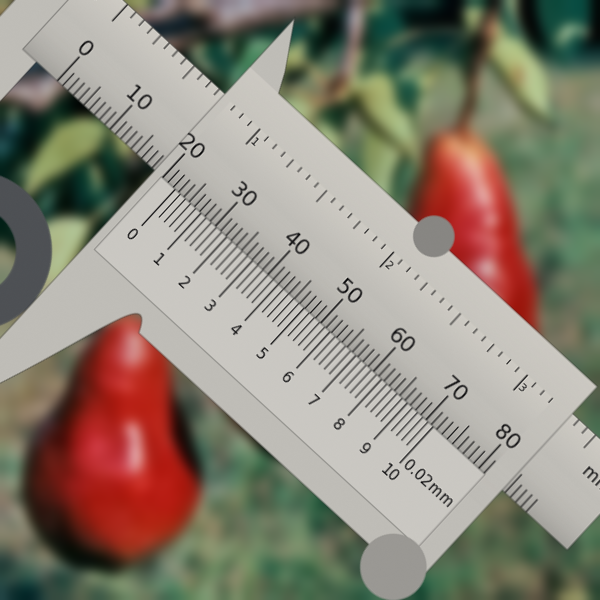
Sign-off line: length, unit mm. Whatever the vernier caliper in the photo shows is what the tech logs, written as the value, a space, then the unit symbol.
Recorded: 22.4 mm
